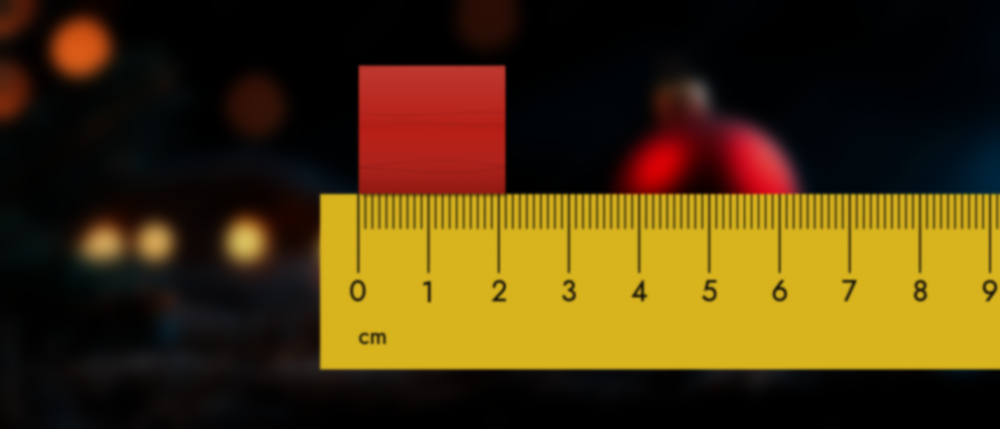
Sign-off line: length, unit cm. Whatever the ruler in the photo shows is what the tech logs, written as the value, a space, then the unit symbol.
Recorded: 2.1 cm
